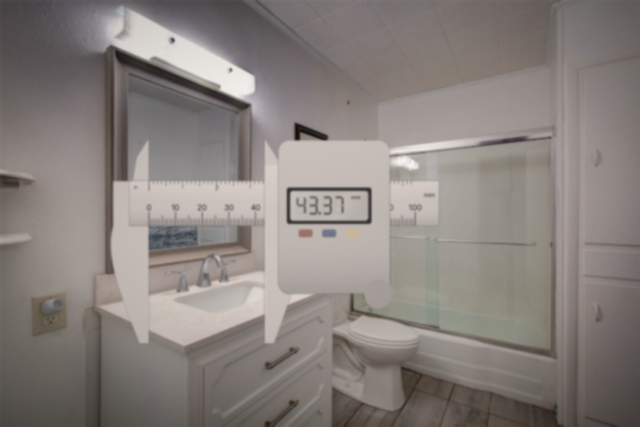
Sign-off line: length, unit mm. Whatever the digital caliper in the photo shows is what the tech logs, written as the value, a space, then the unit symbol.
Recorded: 43.37 mm
